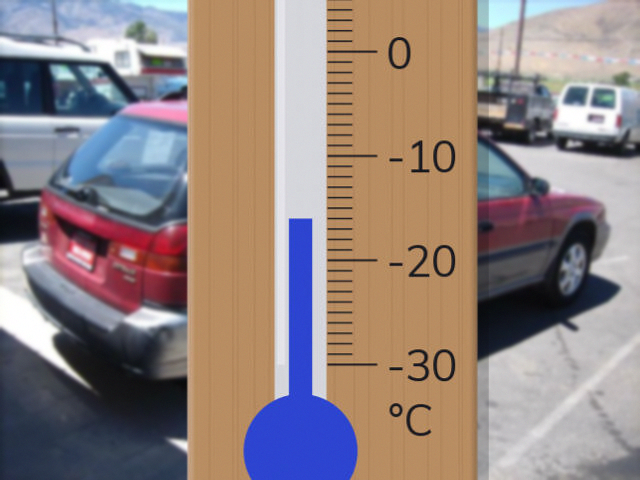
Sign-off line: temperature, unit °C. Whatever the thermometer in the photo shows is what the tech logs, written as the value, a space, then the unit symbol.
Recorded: -16 °C
